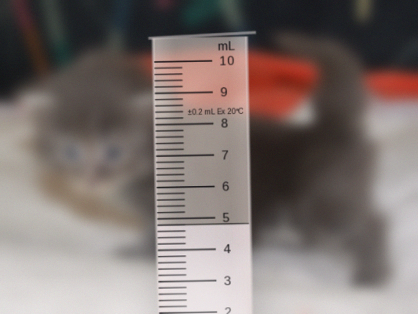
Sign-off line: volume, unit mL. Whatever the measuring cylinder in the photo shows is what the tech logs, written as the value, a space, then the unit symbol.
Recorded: 4.8 mL
